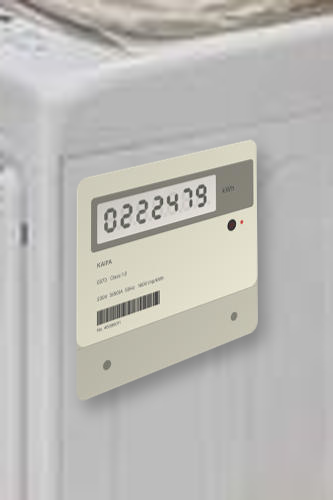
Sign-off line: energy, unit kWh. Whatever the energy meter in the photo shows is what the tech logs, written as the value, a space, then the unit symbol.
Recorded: 222479 kWh
